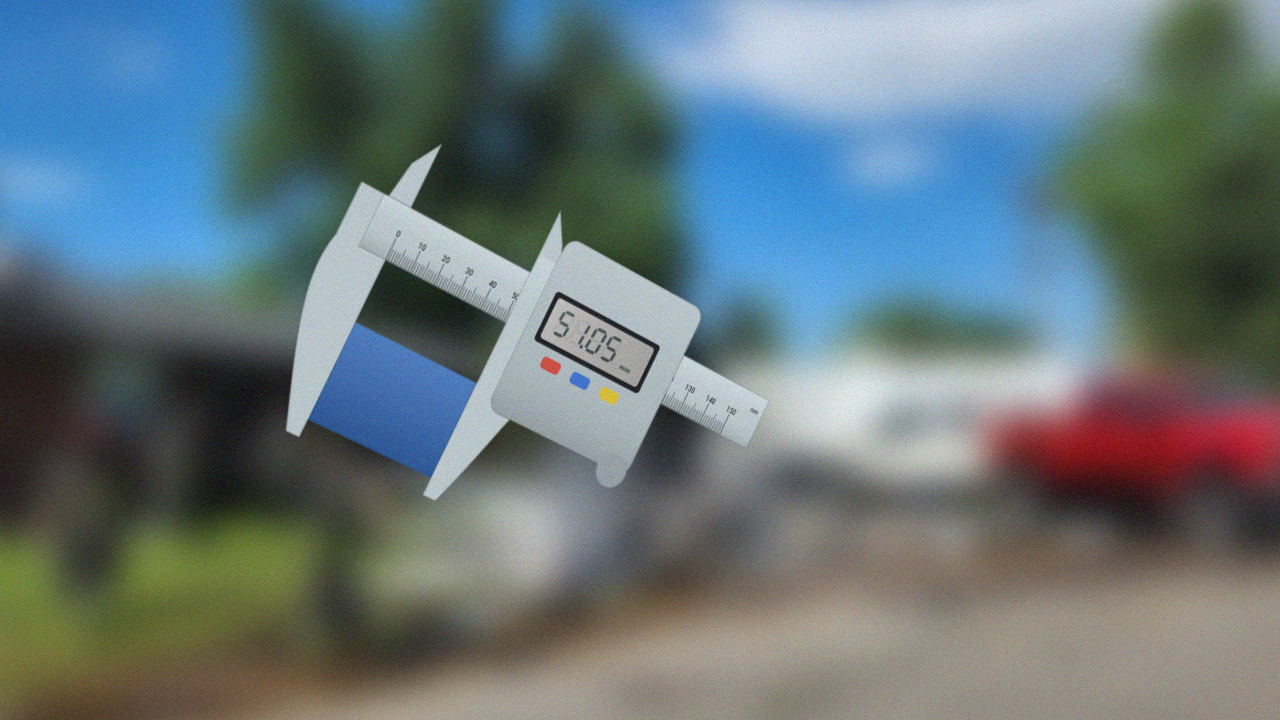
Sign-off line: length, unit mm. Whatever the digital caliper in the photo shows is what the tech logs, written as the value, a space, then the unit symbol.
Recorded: 51.05 mm
